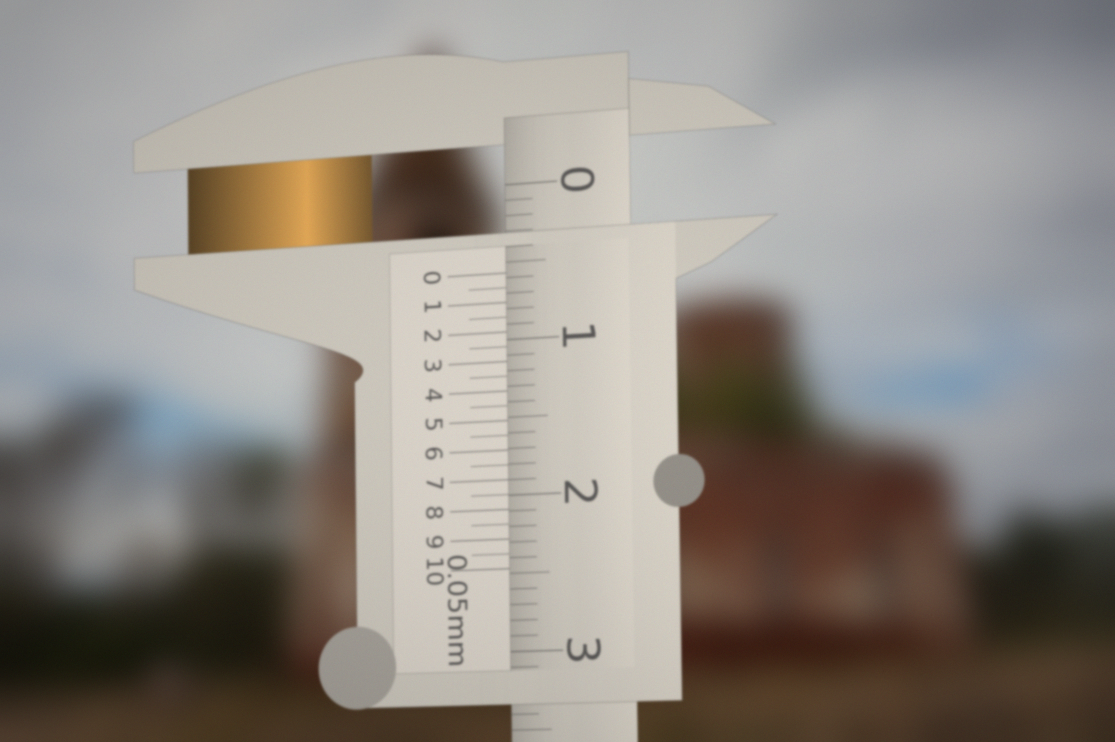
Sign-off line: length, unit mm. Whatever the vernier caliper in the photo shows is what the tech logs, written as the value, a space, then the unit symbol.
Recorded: 5.7 mm
